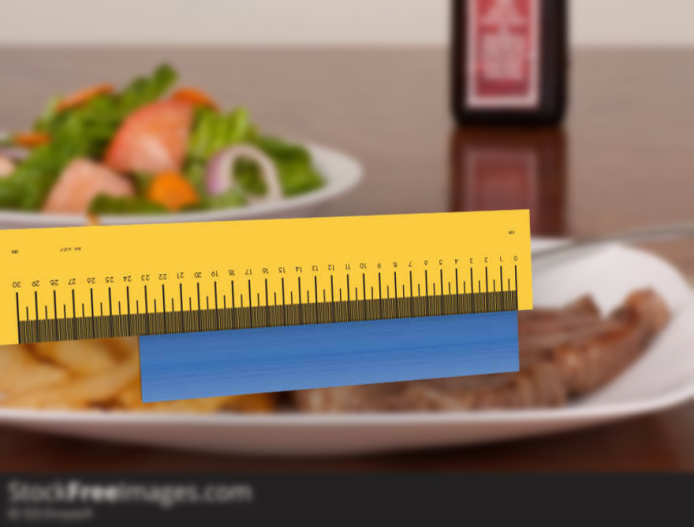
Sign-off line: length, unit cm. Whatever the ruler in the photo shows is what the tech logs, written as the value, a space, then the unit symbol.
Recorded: 23.5 cm
